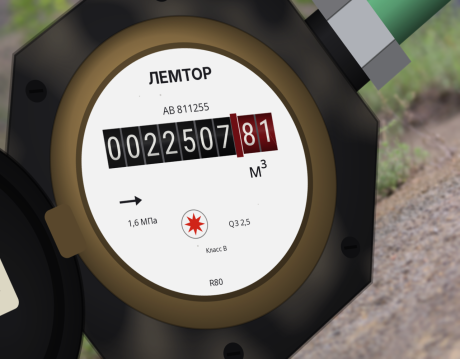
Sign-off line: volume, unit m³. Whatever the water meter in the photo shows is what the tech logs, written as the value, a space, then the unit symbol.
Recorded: 22507.81 m³
